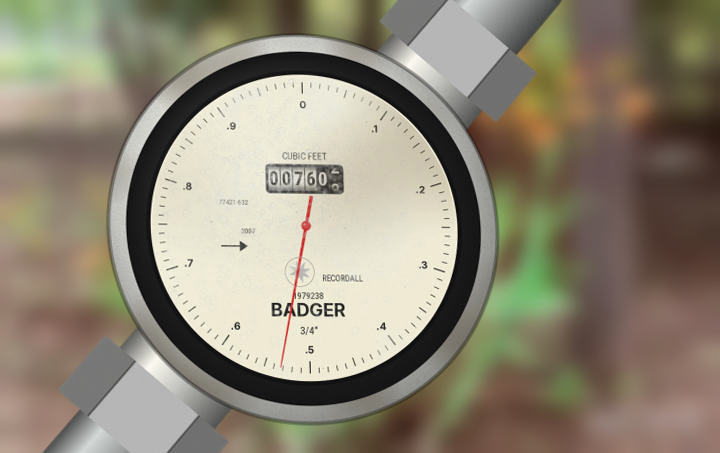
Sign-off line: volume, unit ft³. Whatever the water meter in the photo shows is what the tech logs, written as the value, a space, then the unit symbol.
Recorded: 7602.53 ft³
